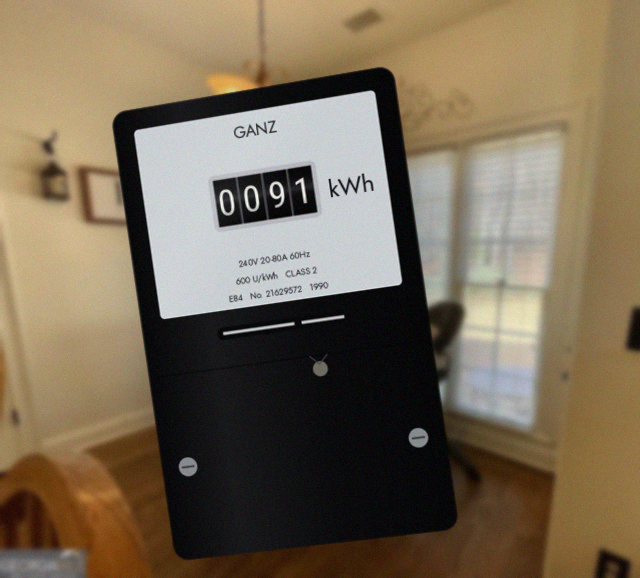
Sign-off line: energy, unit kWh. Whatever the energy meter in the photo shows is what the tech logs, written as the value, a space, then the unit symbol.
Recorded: 91 kWh
